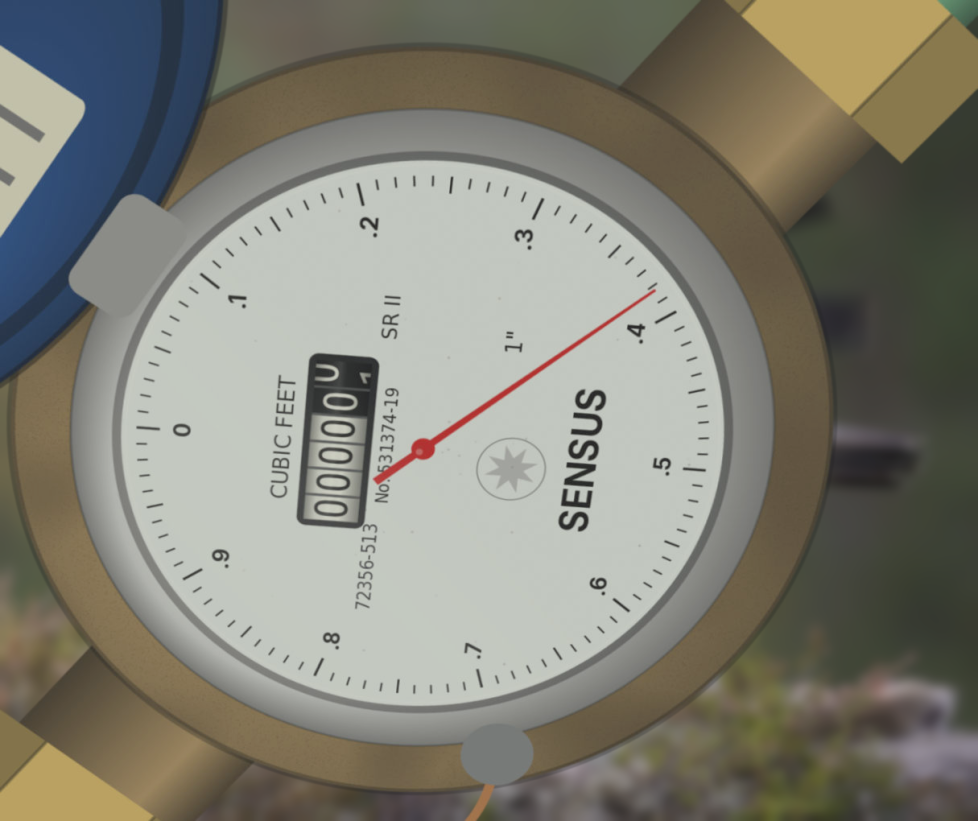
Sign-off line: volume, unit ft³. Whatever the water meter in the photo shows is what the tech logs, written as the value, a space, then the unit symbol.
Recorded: 0.38 ft³
